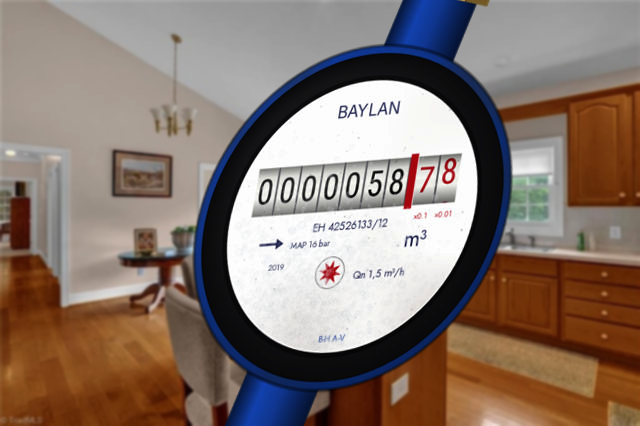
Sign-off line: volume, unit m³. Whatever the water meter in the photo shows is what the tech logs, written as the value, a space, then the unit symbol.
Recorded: 58.78 m³
